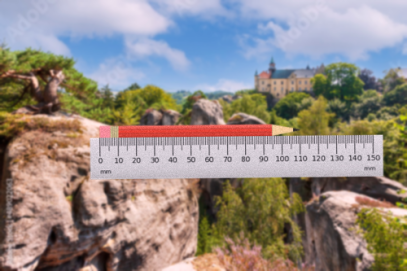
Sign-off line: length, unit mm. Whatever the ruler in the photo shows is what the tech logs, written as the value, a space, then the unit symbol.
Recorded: 110 mm
